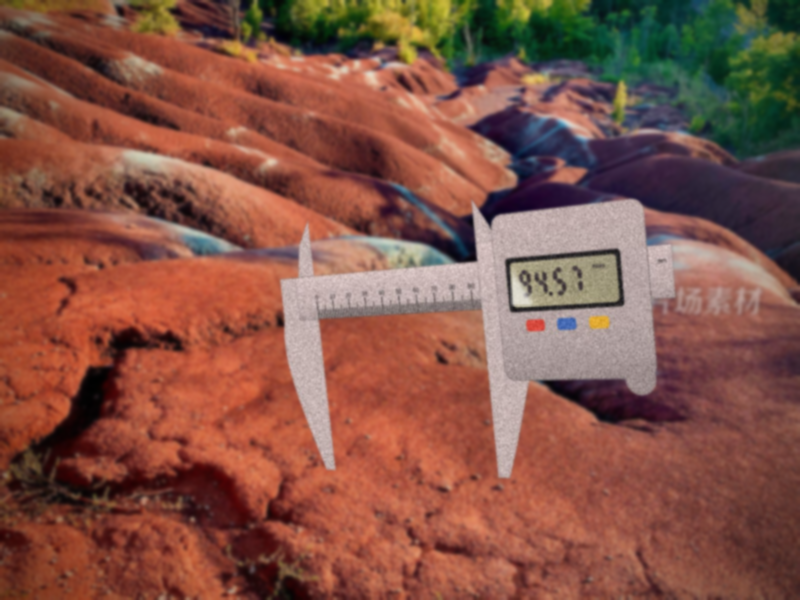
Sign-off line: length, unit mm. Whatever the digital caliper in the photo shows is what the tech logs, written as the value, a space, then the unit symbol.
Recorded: 94.57 mm
